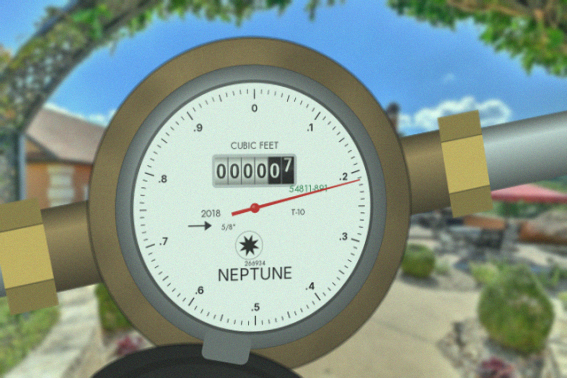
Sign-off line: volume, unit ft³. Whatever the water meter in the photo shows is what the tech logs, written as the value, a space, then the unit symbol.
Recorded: 7.21 ft³
